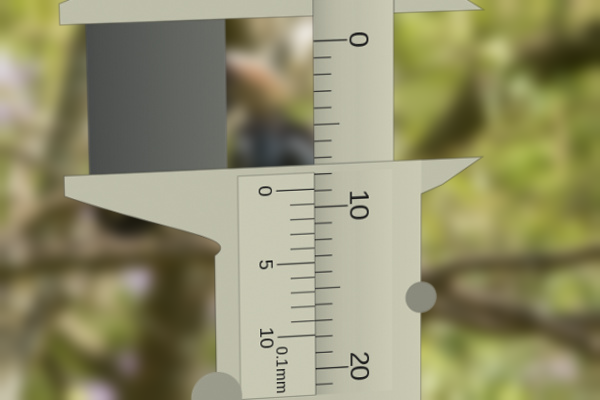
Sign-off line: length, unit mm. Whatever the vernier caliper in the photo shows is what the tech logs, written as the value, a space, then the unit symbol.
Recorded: 8.9 mm
